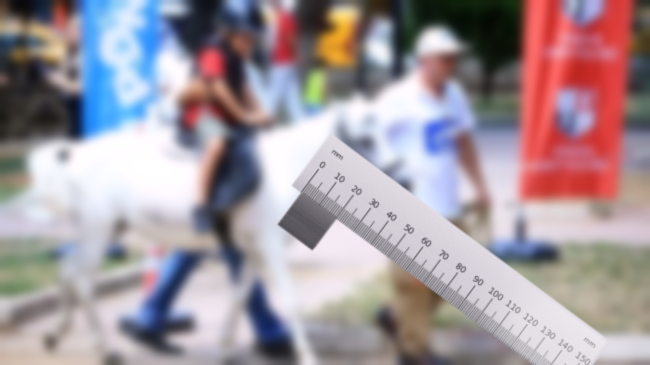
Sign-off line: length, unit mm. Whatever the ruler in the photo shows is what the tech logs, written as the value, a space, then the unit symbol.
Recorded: 20 mm
